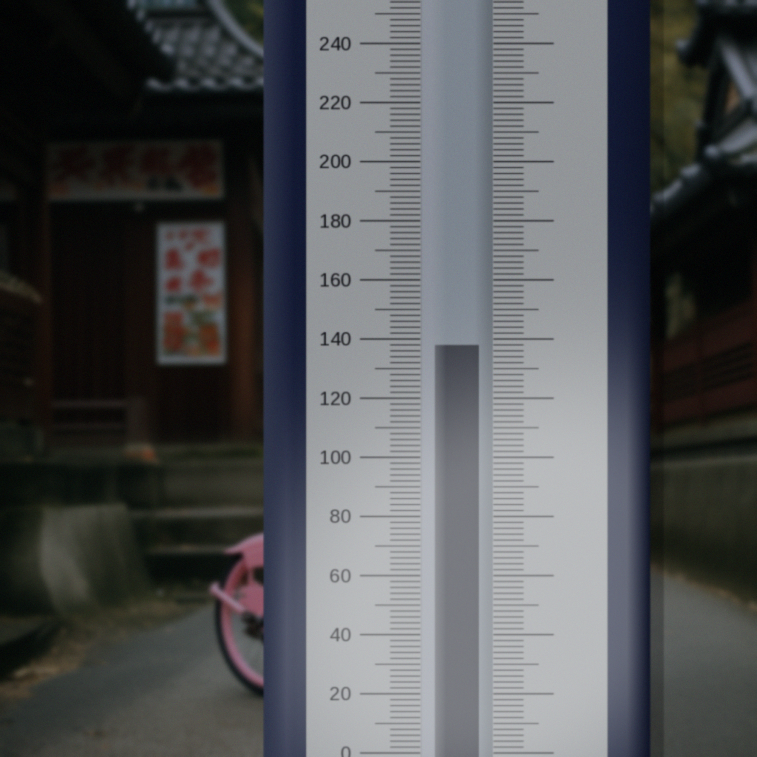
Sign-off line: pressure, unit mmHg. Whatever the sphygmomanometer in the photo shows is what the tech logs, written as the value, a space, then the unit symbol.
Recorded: 138 mmHg
